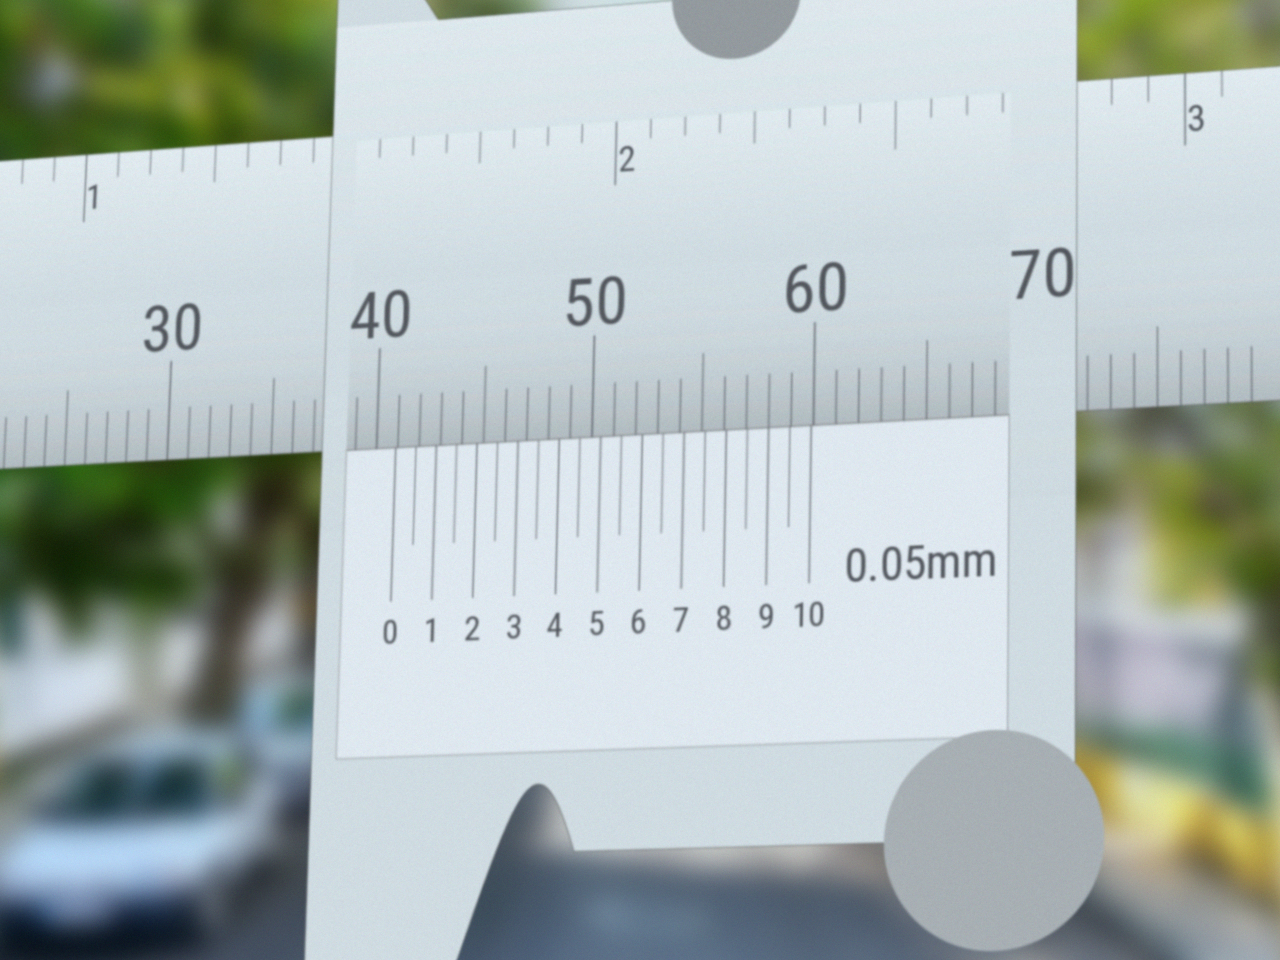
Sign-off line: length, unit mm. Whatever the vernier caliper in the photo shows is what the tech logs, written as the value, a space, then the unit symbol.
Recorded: 40.9 mm
